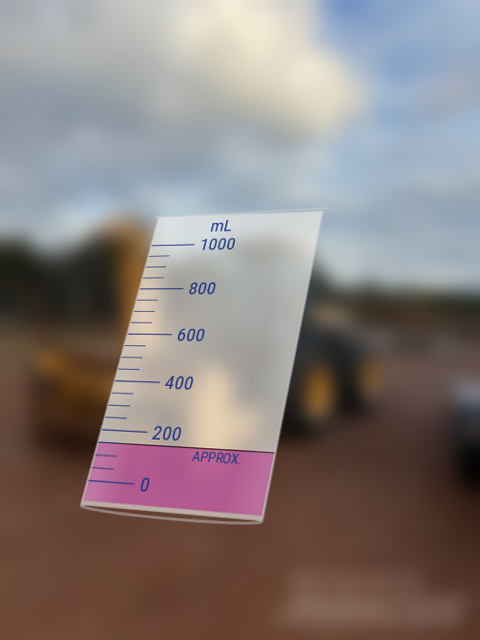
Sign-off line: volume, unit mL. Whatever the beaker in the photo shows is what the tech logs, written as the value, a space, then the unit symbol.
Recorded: 150 mL
